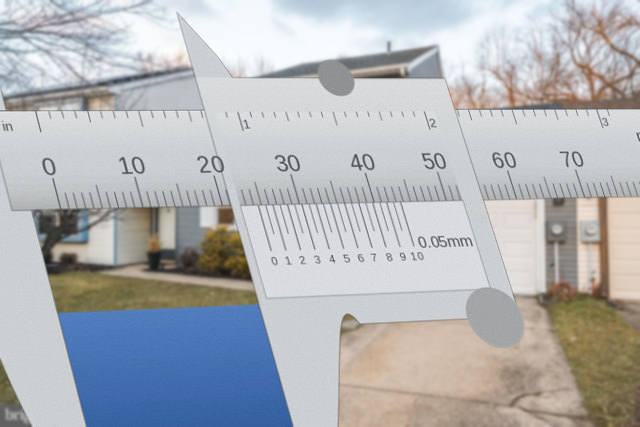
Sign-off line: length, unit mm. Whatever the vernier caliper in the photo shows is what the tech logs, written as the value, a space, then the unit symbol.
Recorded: 24.6 mm
